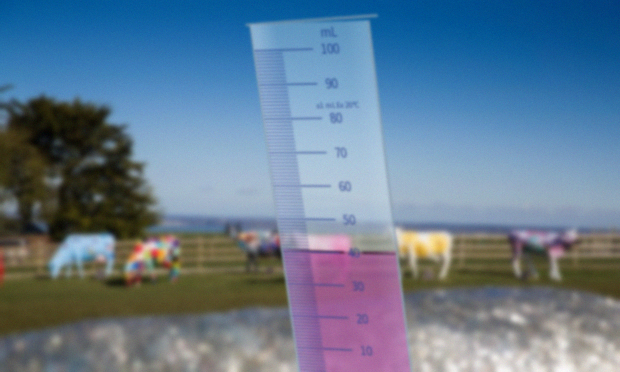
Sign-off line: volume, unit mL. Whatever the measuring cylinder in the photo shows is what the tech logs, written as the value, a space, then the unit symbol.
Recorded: 40 mL
